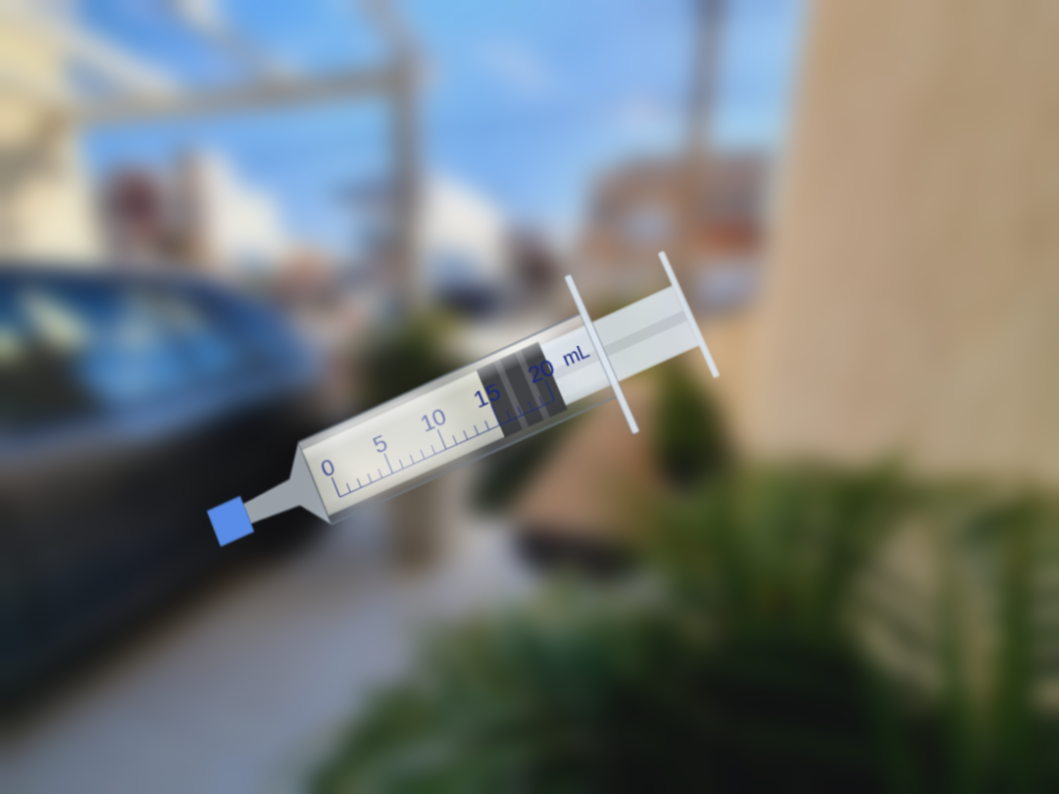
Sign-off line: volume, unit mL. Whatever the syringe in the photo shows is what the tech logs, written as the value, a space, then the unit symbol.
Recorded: 15 mL
